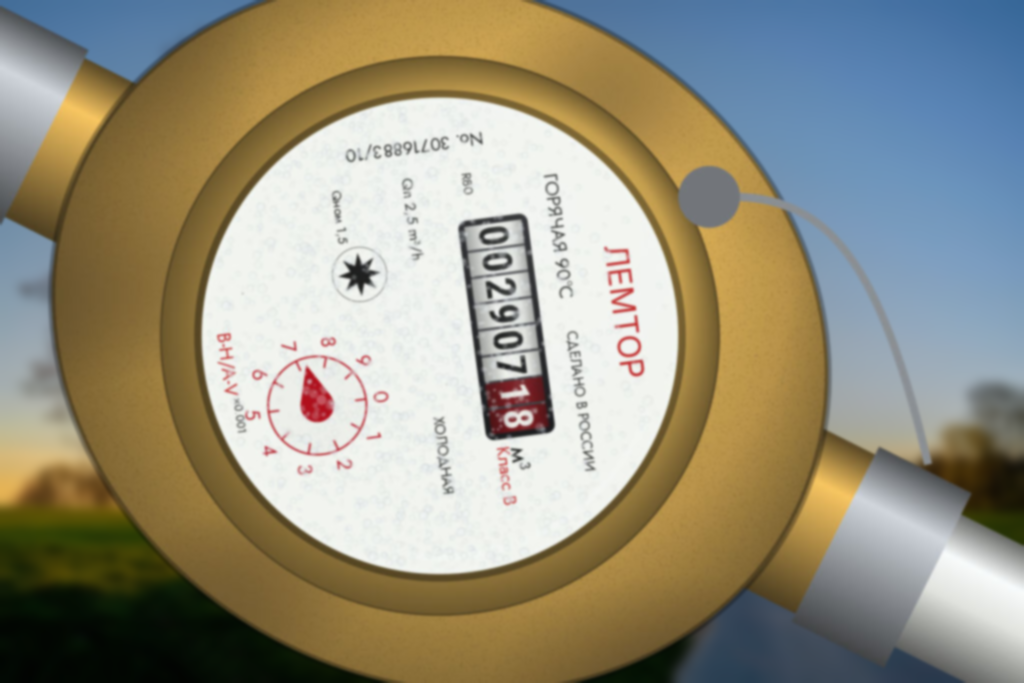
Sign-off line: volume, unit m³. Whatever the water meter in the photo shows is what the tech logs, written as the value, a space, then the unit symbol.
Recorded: 2907.187 m³
